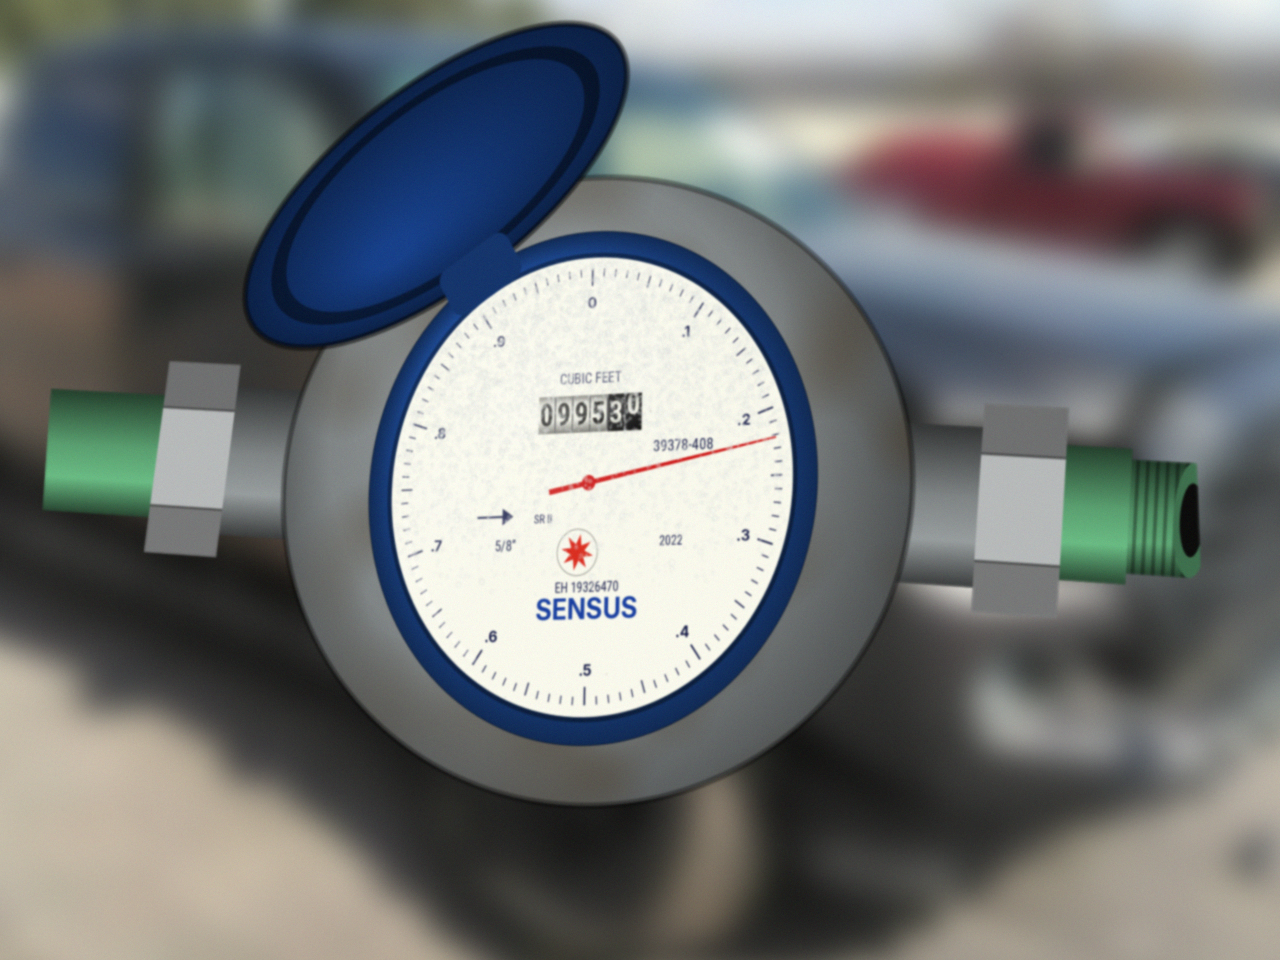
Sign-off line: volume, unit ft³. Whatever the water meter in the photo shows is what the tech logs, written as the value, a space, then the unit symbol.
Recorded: 99530.22 ft³
